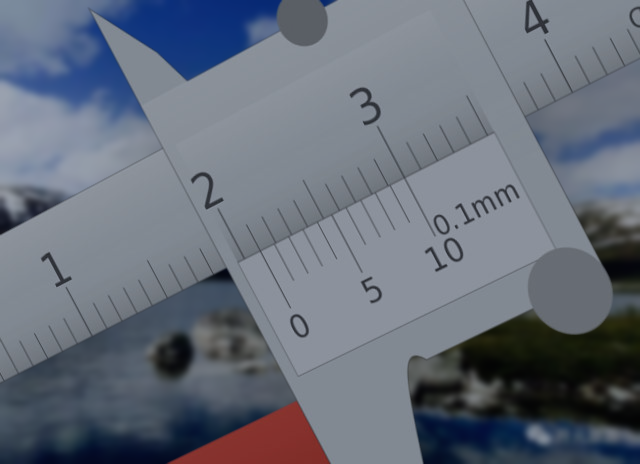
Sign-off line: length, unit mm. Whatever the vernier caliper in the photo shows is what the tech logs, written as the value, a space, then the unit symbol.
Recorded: 21.0 mm
